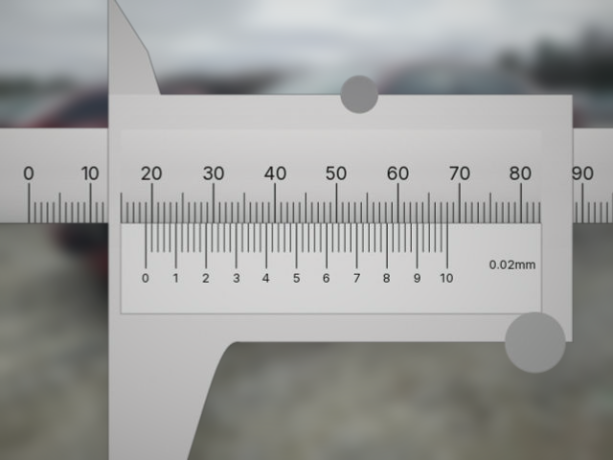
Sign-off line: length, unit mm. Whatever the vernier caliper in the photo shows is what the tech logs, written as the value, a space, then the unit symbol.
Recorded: 19.0 mm
